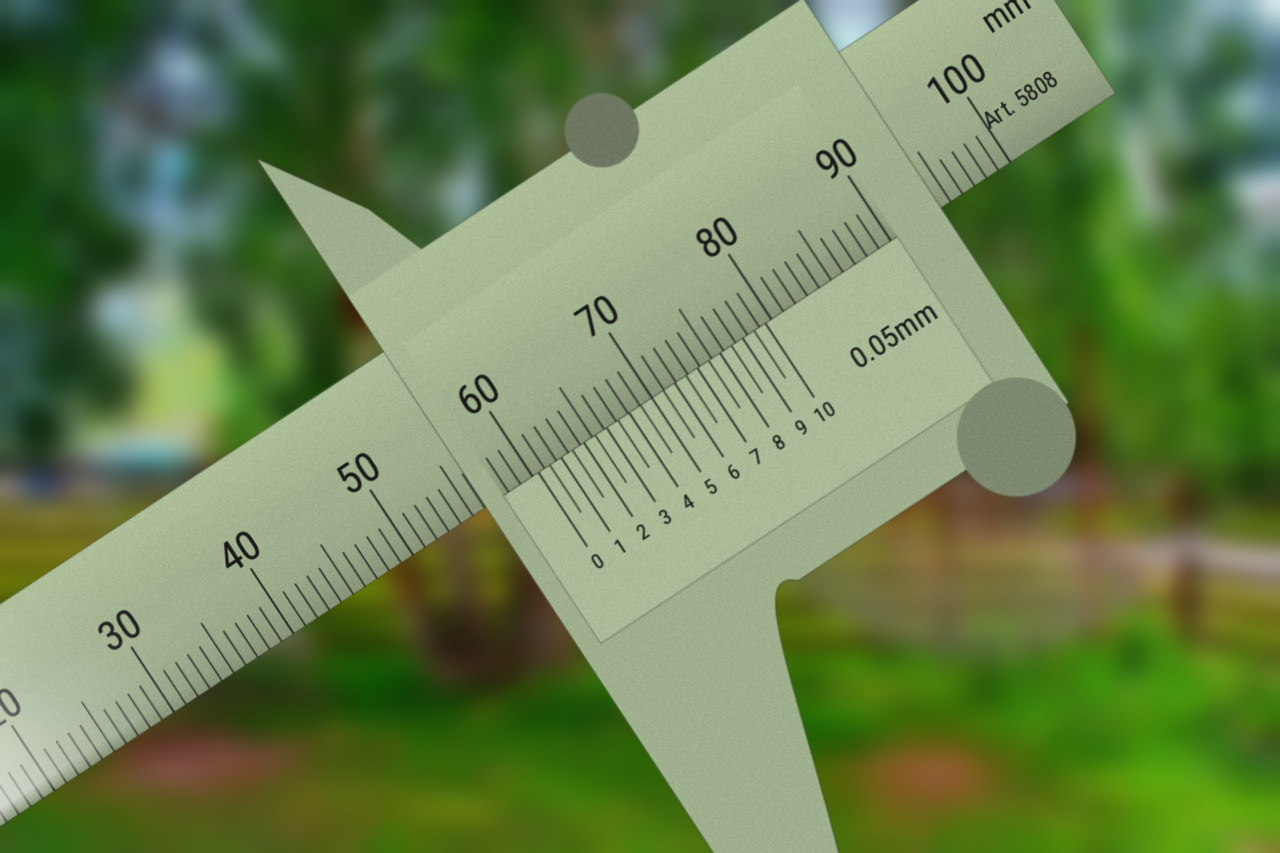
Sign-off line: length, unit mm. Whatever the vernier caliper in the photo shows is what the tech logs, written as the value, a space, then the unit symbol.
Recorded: 60.5 mm
